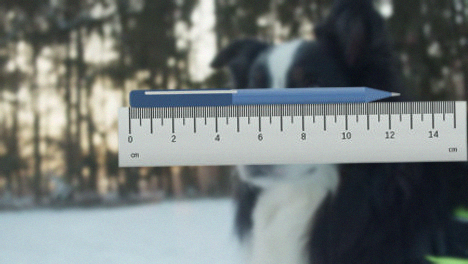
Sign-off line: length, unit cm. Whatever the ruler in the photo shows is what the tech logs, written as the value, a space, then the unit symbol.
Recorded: 12.5 cm
